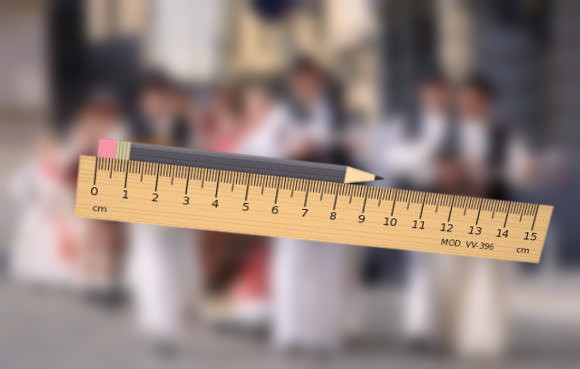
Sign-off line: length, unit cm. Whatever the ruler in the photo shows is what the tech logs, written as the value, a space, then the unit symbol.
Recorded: 9.5 cm
